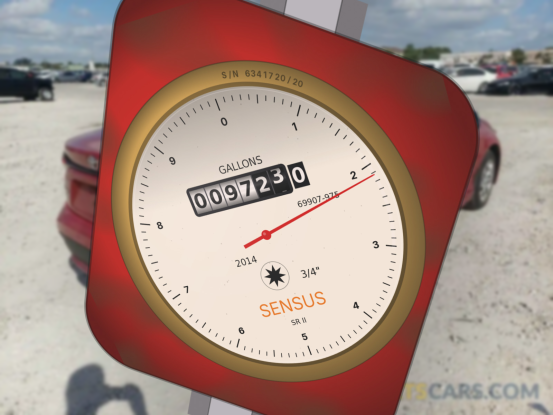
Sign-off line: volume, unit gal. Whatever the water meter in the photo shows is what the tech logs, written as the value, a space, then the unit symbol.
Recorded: 97232.1 gal
